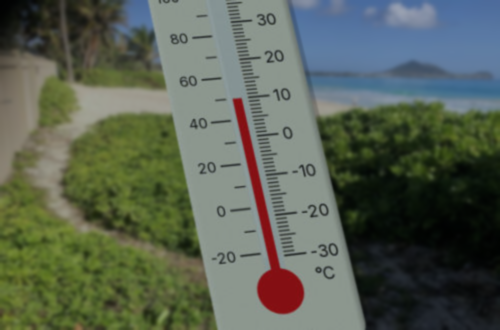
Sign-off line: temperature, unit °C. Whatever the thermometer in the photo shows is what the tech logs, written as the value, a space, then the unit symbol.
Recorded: 10 °C
